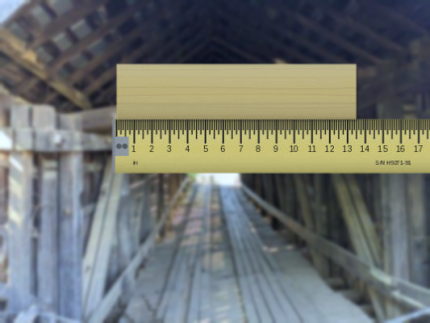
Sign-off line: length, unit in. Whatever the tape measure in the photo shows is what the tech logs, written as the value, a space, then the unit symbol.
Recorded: 13.5 in
